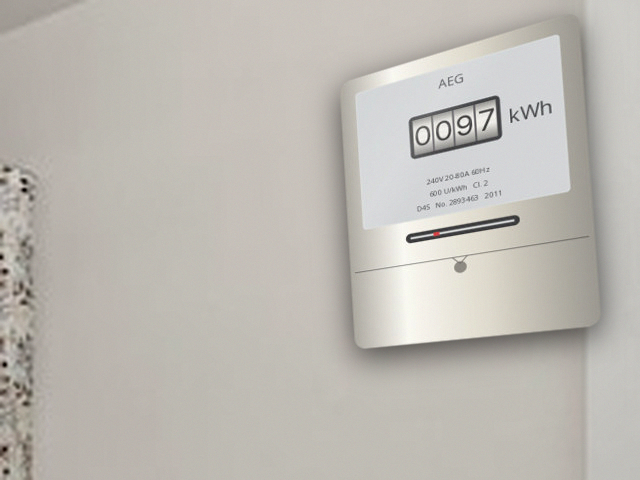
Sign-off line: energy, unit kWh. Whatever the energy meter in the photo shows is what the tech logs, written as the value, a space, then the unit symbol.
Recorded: 97 kWh
